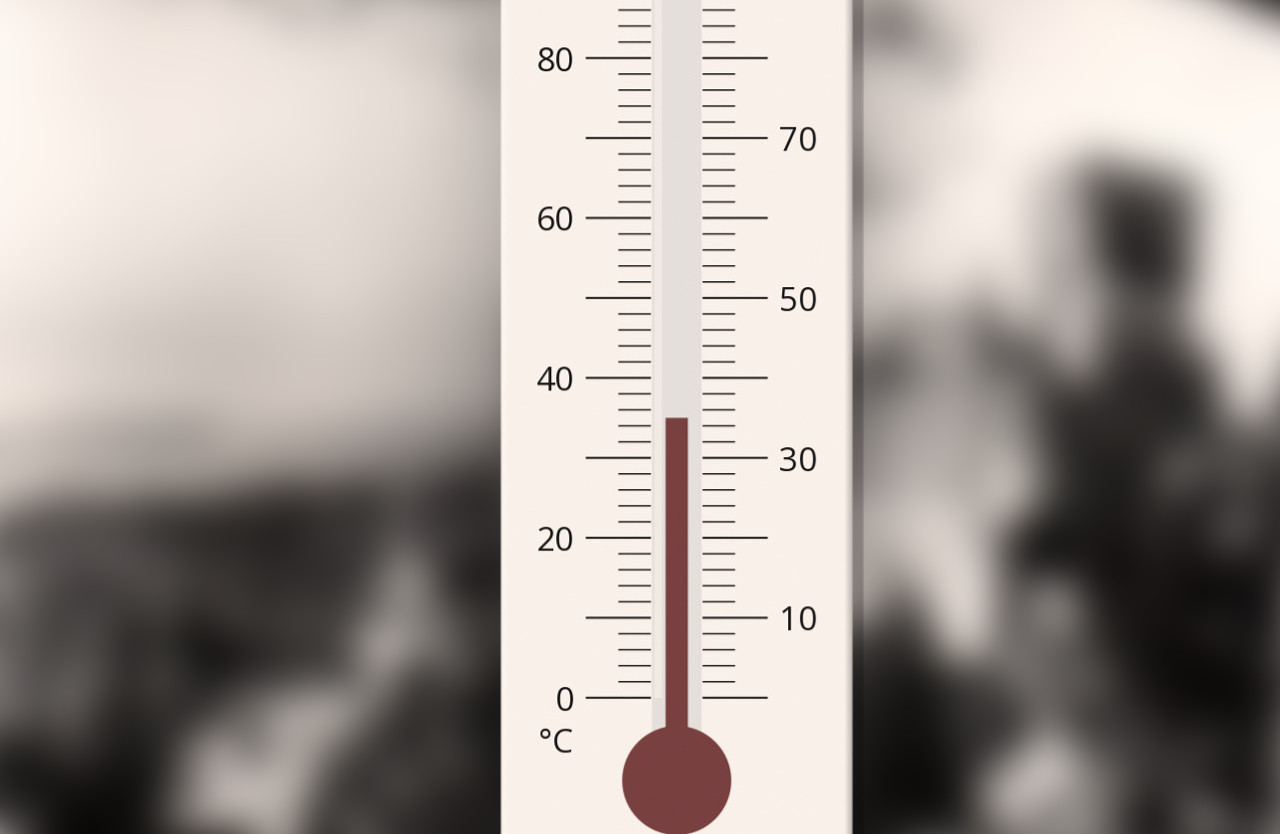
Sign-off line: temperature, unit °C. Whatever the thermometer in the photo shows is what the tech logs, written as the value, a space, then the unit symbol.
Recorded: 35 °C
